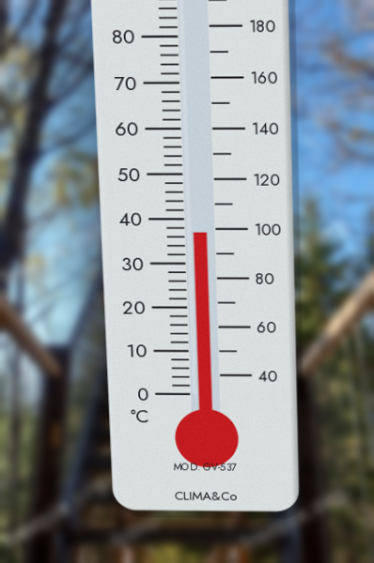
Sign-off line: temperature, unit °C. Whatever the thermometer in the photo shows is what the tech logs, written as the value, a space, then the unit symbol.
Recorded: 37 °C
